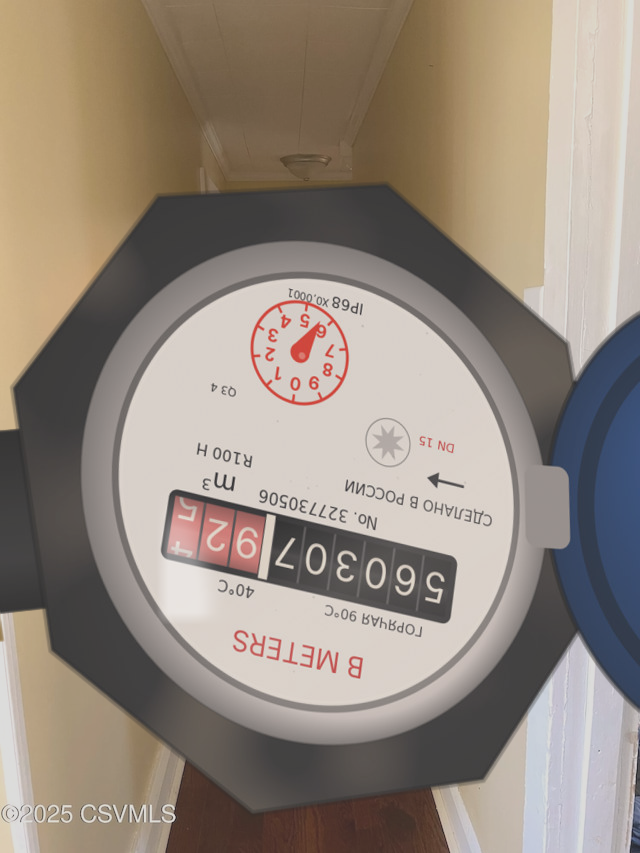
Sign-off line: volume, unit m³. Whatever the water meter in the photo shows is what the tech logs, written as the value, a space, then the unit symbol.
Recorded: 560307.9245 m³
